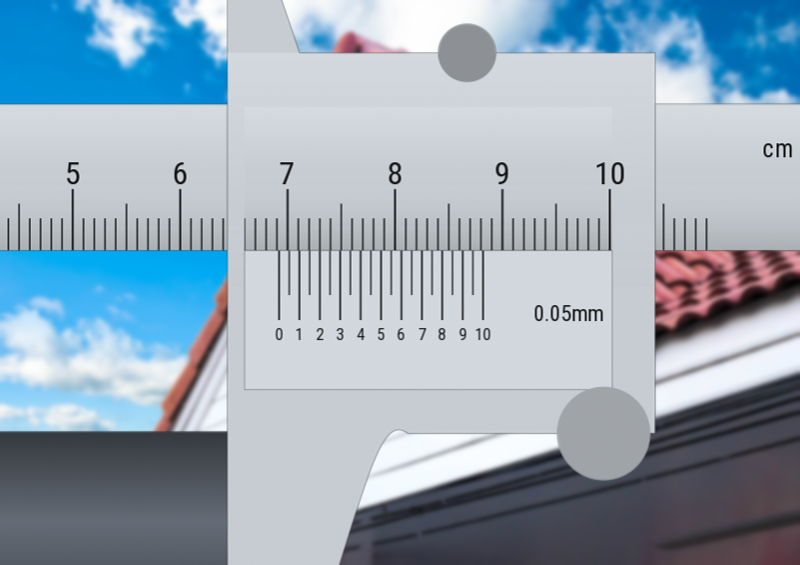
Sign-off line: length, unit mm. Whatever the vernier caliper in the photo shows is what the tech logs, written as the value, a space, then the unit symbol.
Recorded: 69.2 mm
